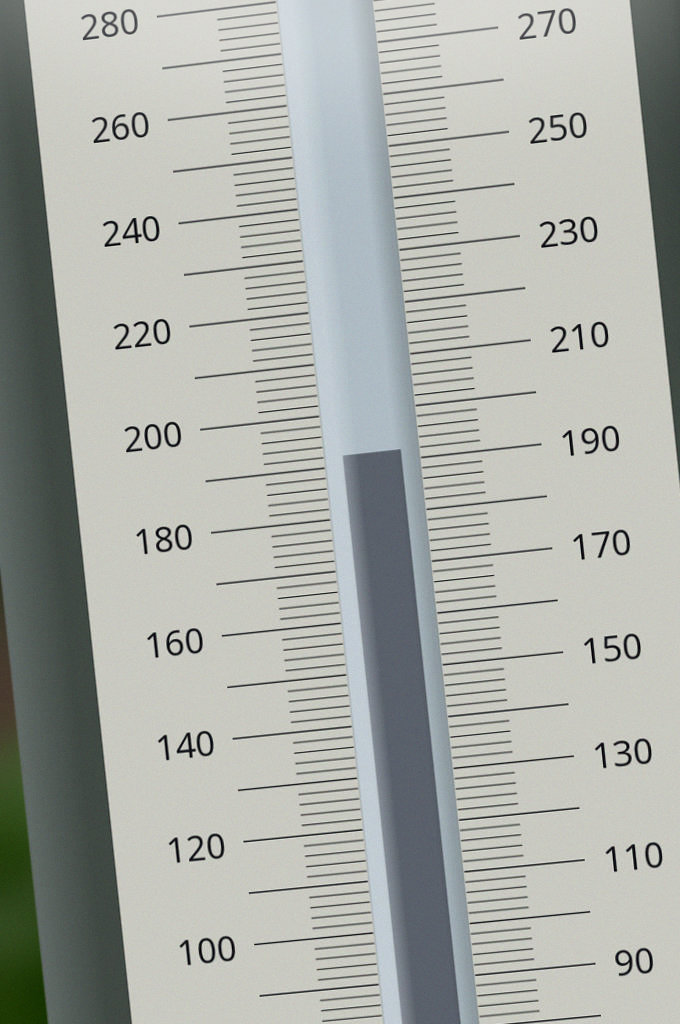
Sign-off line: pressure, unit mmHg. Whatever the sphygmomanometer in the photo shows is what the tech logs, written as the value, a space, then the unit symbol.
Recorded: 192 mmHg
